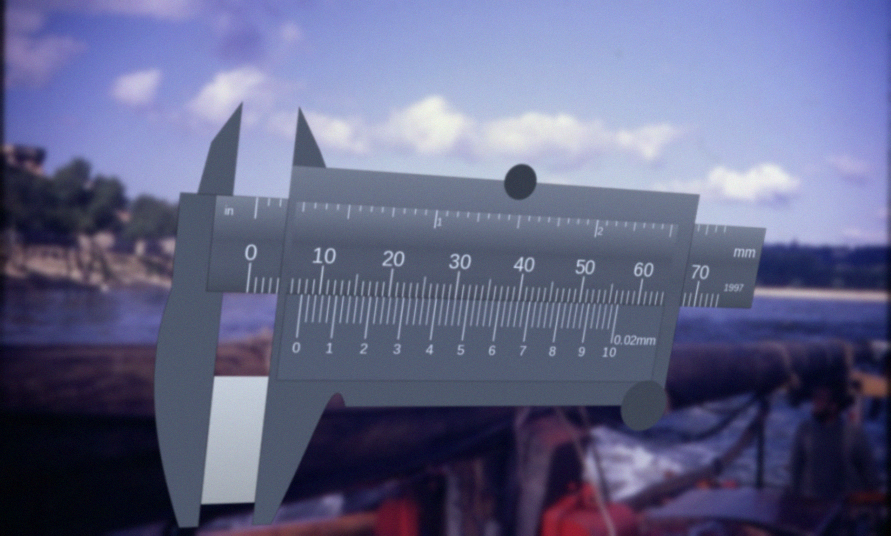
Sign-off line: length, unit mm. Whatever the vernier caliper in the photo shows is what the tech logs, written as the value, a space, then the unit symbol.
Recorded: 7.5 mm
